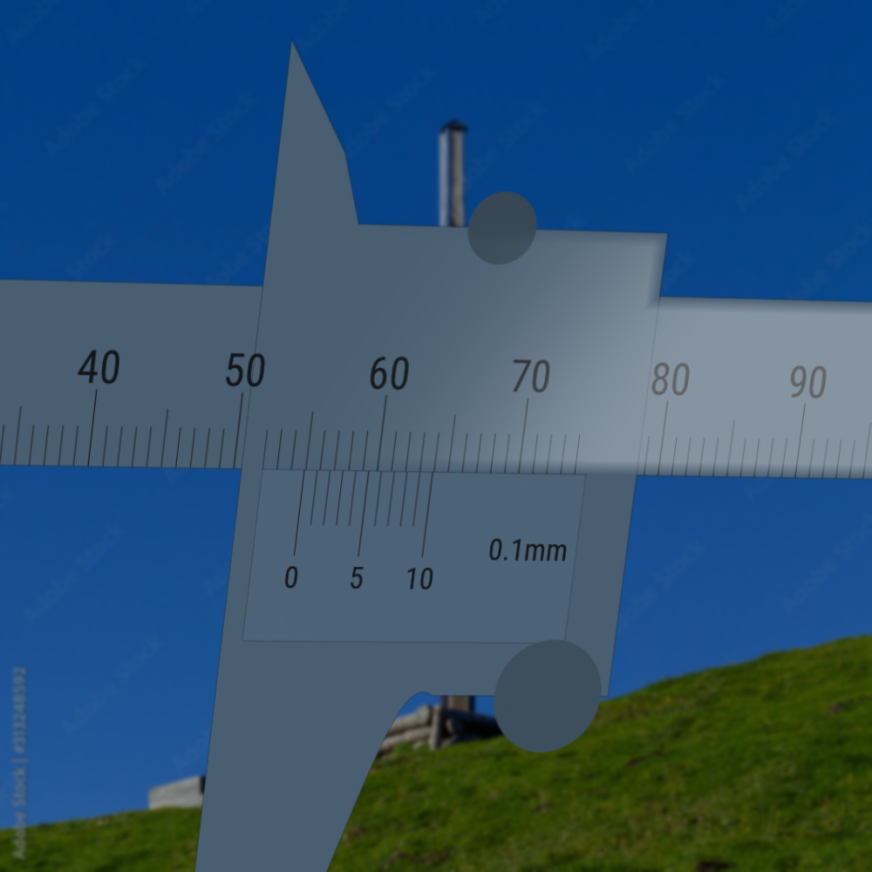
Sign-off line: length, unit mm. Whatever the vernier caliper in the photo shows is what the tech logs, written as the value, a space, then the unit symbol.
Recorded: 54.9 mm
